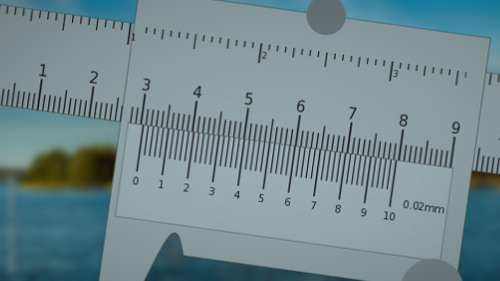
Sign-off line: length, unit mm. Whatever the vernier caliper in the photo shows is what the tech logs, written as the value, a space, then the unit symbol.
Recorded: 30.5 mm
